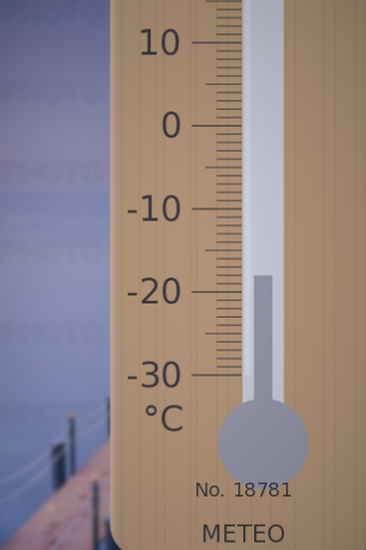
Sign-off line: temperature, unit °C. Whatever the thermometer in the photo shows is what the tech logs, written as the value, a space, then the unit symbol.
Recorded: -18 °C
